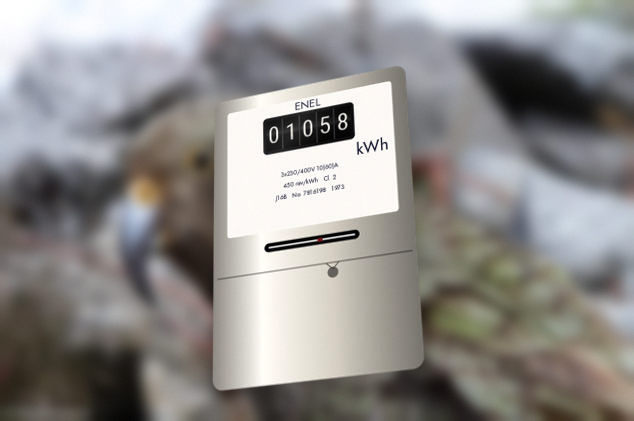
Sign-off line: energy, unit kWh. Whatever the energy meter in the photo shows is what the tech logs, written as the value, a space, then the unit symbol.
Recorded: 1058 kWh
